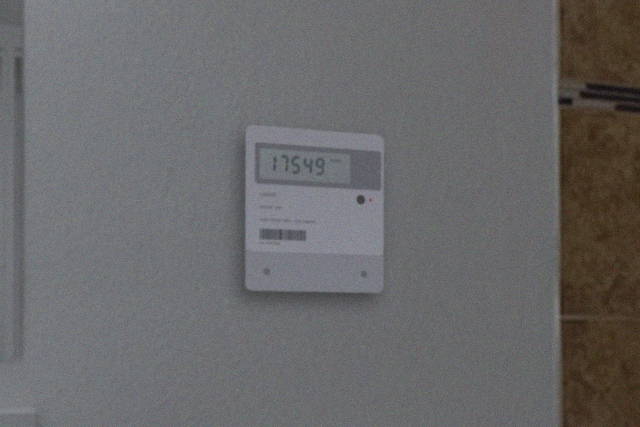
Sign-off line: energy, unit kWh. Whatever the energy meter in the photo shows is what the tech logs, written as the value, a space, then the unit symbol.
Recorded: 17549 kWh
